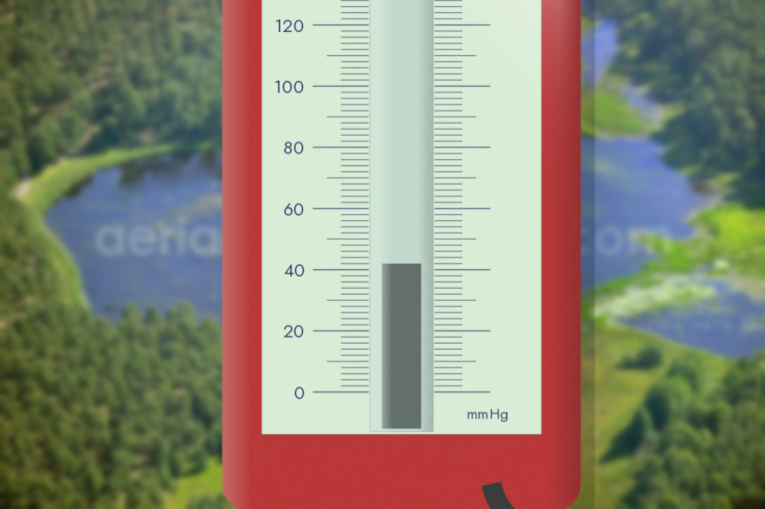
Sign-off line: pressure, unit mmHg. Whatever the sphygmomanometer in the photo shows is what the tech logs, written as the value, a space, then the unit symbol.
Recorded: 42 mmHg
